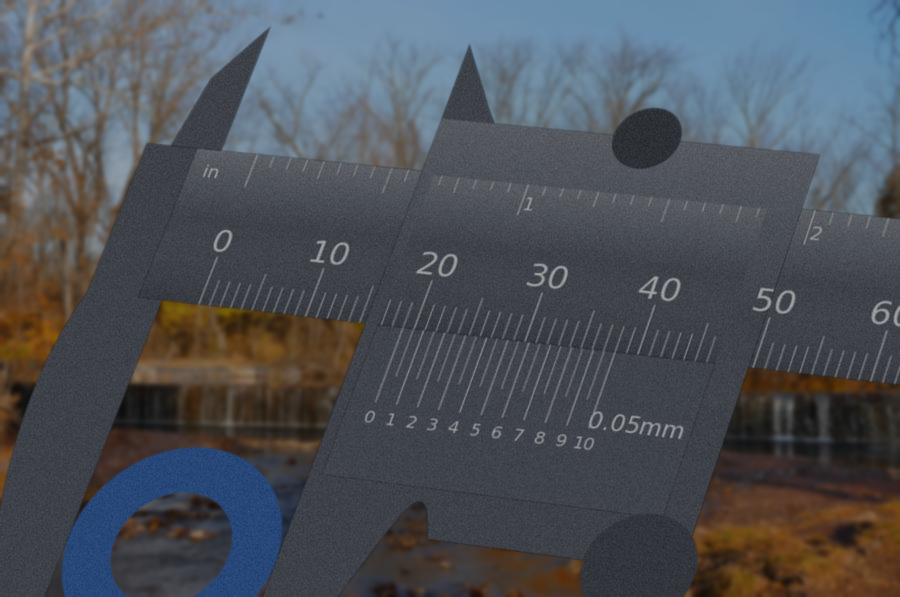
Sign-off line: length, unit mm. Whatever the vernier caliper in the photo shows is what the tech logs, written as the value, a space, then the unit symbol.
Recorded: 19.0 mm
